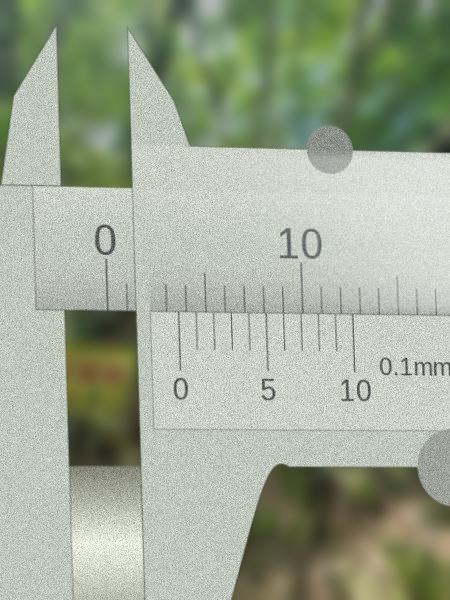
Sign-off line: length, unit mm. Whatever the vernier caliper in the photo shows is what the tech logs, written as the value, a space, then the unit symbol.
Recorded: 3.6 mm
